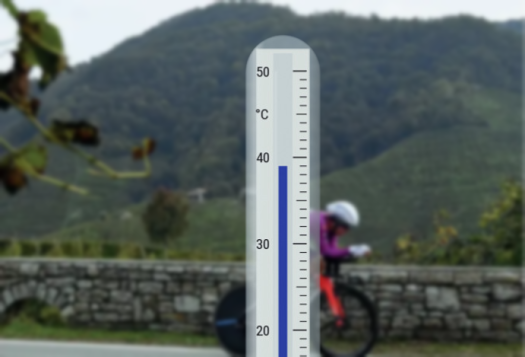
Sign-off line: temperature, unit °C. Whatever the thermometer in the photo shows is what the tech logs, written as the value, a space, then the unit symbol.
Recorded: 39 °C
